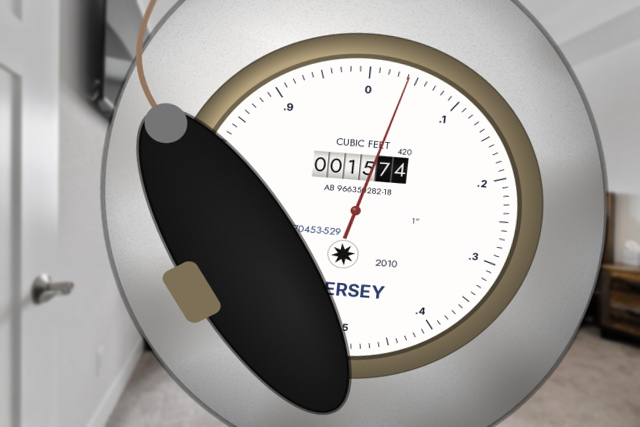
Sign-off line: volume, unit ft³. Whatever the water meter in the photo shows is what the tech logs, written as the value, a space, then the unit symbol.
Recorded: 1574.04 ft³
